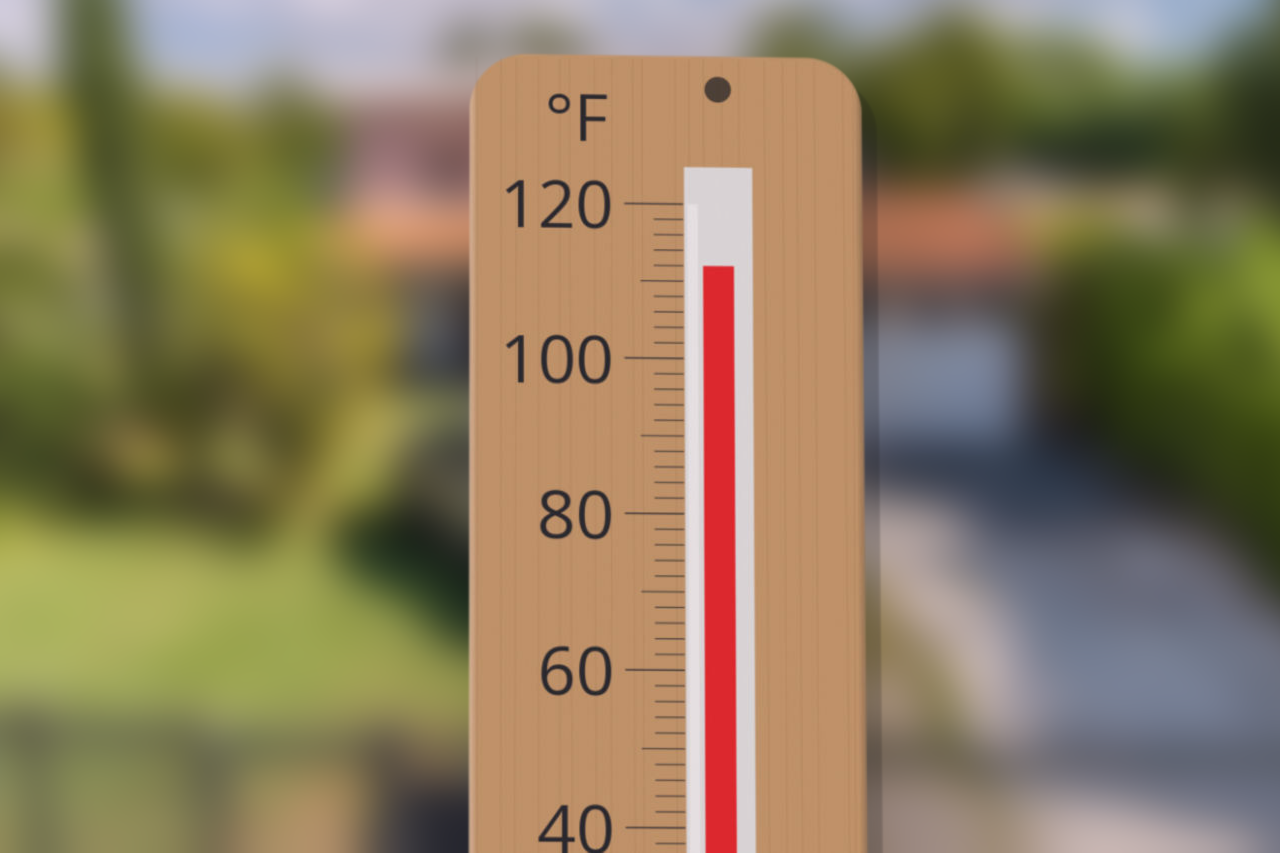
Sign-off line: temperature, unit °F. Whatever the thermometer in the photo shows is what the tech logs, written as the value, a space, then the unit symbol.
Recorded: 112 °F
